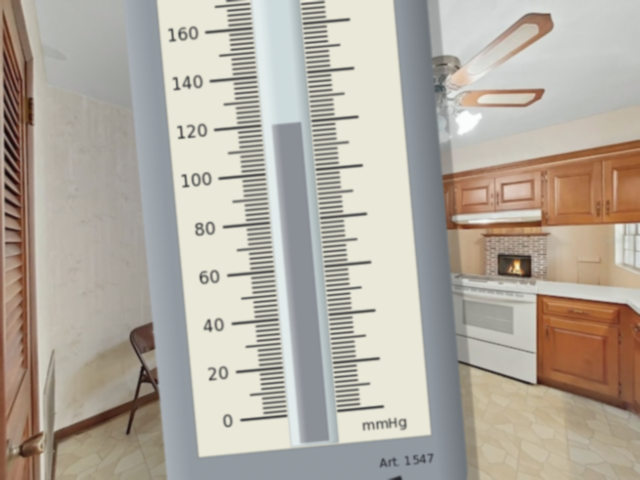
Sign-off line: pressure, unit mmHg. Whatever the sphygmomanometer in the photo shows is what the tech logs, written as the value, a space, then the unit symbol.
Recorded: 120 mmHg
